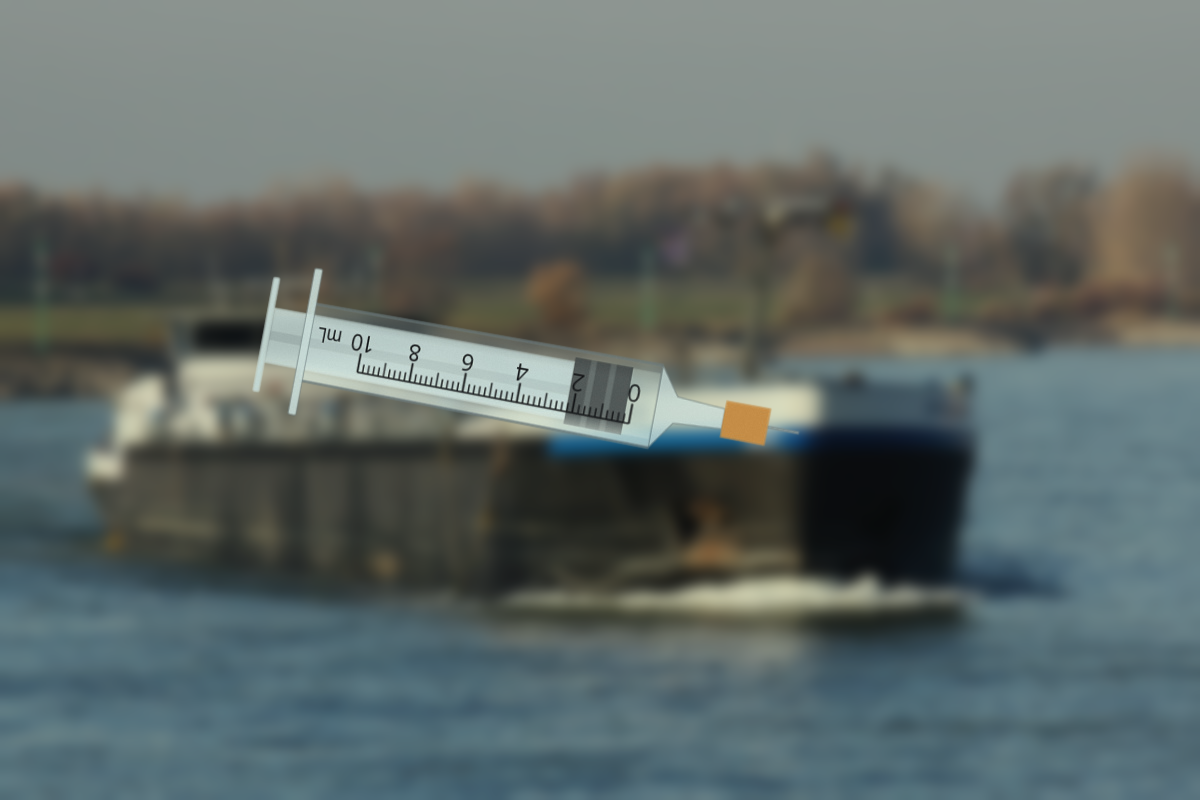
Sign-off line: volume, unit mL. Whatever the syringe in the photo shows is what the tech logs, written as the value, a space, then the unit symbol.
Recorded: 0.2 mL
